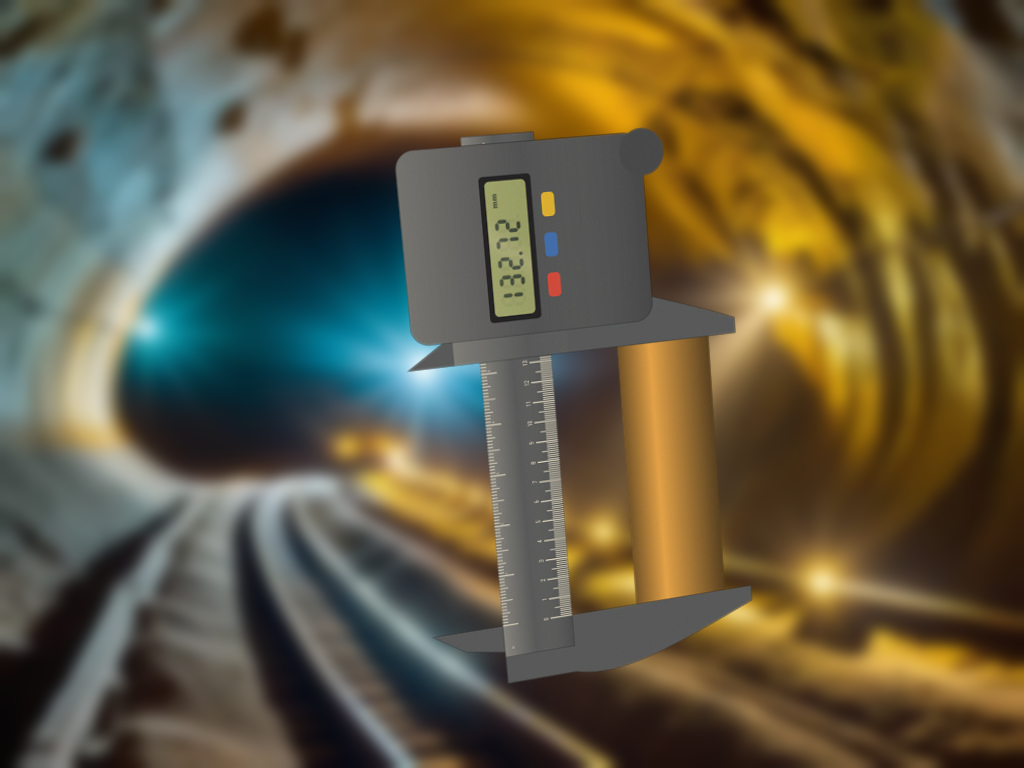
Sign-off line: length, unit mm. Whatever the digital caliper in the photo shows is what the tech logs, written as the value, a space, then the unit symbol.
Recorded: 132.72 mm
